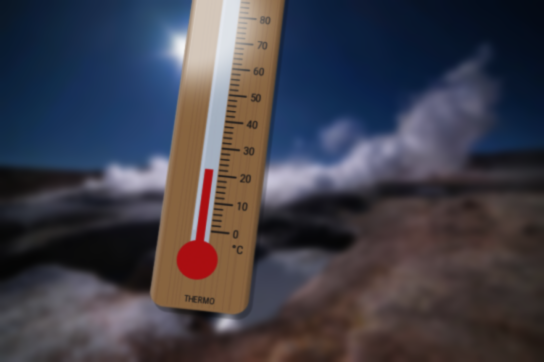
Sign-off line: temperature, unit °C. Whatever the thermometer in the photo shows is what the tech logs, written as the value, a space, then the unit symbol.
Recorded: 22 °C
